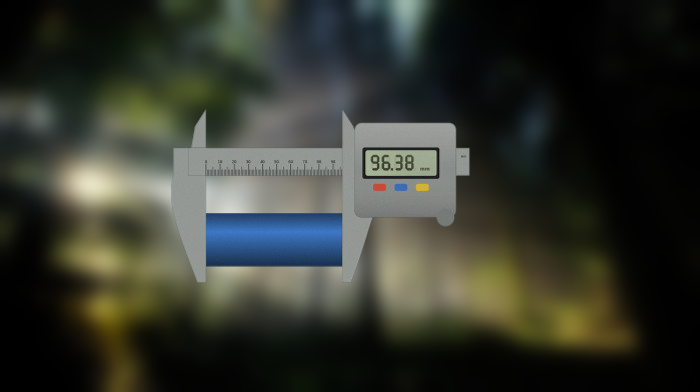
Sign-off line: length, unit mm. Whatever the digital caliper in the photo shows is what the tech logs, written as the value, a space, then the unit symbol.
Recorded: 96.38 mm
